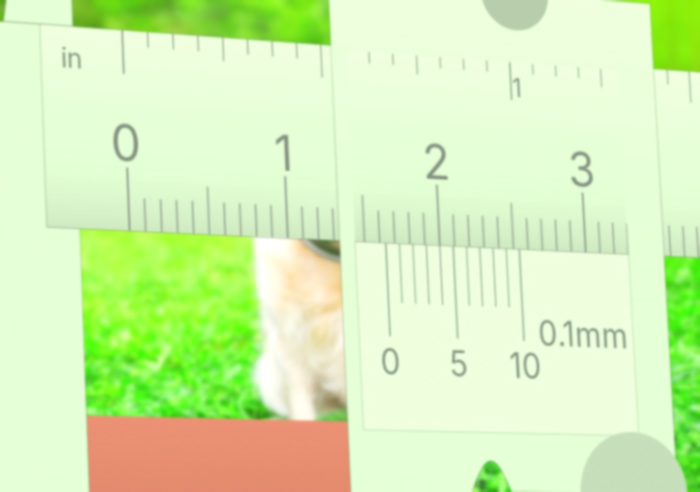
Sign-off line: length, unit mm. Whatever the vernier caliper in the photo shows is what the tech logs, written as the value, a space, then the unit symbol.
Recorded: 16.4 mm
